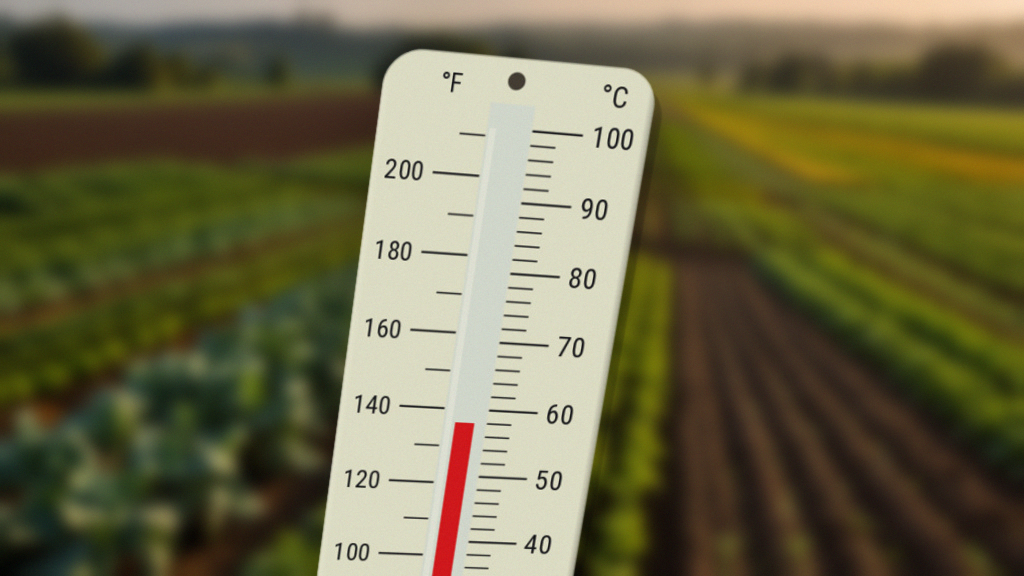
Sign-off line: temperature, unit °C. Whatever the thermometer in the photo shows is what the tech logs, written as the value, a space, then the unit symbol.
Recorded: 58 °C
